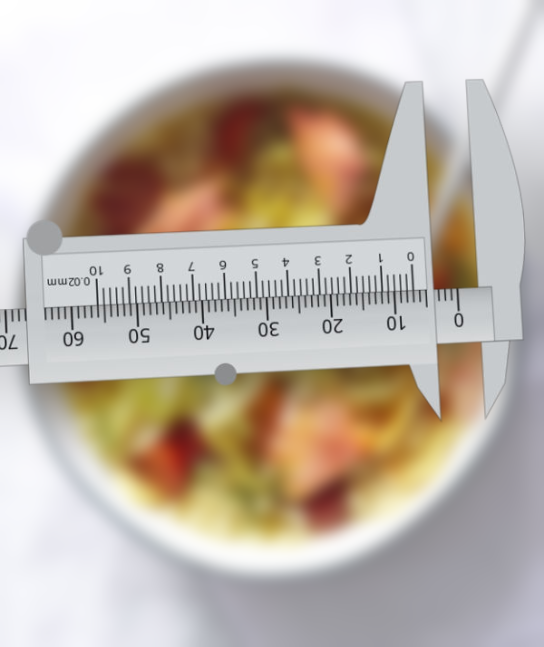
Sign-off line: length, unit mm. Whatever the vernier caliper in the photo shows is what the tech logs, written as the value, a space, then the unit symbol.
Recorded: 7.0 mm
